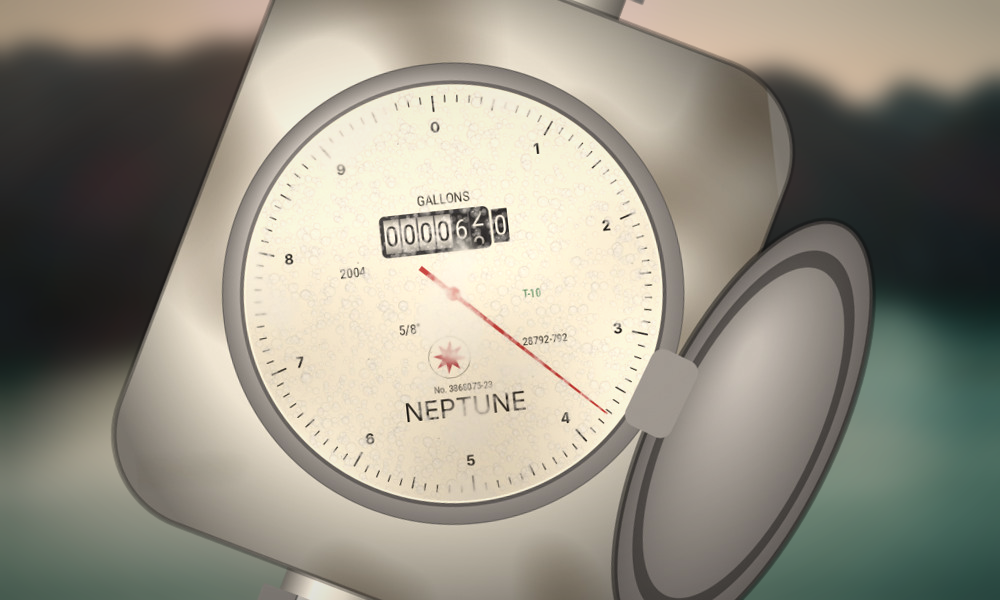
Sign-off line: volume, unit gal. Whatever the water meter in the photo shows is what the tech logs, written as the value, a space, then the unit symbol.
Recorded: 623.7 gal
